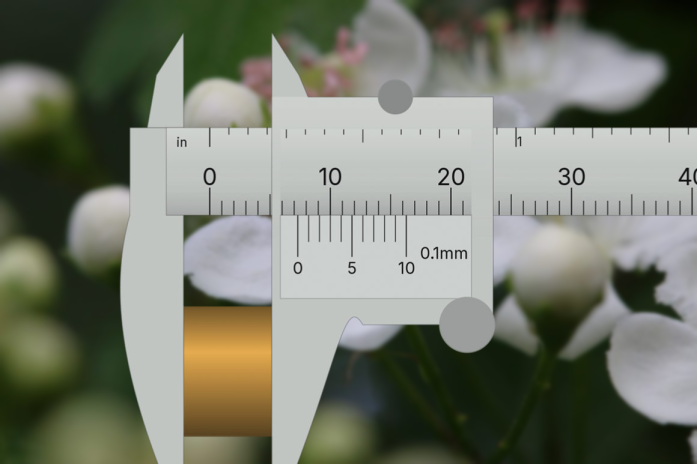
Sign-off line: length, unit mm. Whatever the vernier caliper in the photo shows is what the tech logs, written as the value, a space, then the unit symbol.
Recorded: 7.3 mm
